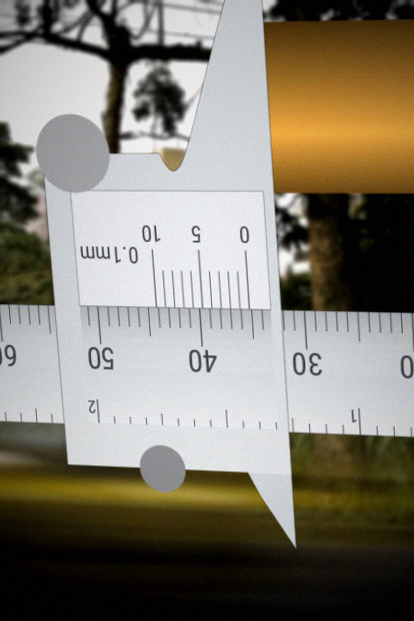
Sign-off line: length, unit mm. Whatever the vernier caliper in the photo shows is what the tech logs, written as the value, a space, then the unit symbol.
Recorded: 35.2 mm
